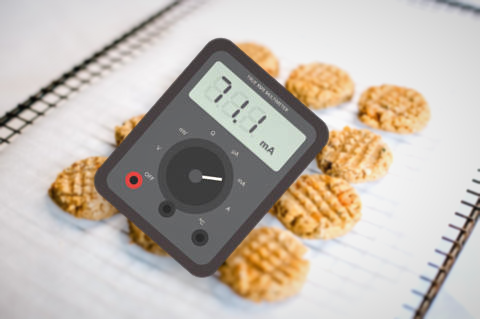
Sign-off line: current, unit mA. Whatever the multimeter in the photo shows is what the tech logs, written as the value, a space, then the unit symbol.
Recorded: 71.1 mA
